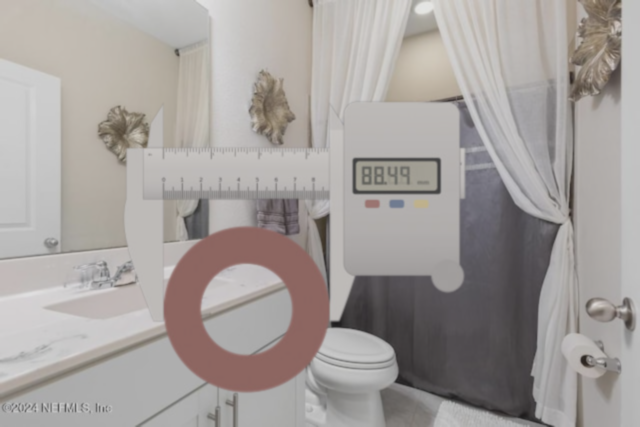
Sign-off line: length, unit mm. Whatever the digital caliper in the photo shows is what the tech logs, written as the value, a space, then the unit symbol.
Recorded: 88.49 mm
